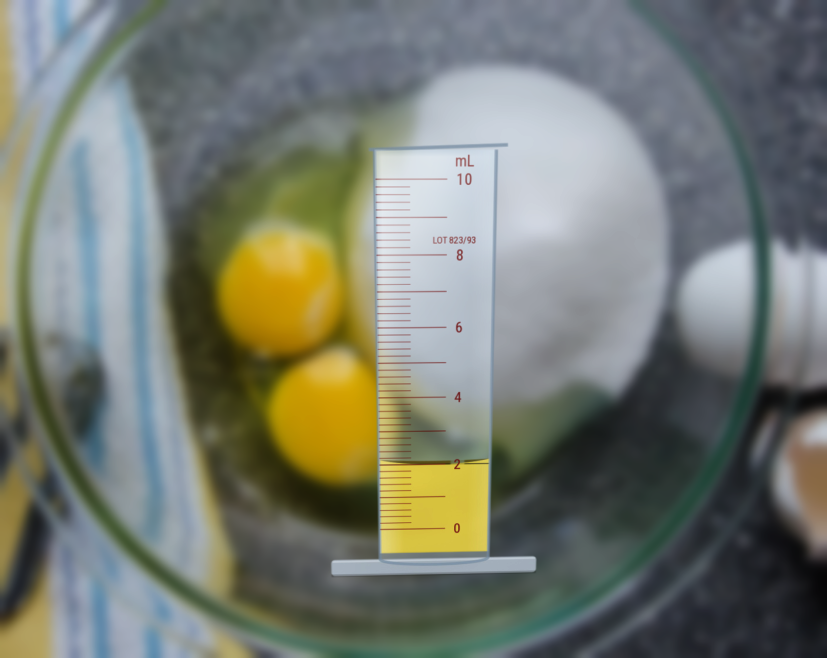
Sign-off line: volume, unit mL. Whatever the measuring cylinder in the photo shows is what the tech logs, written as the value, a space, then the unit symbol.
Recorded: 2 mL
